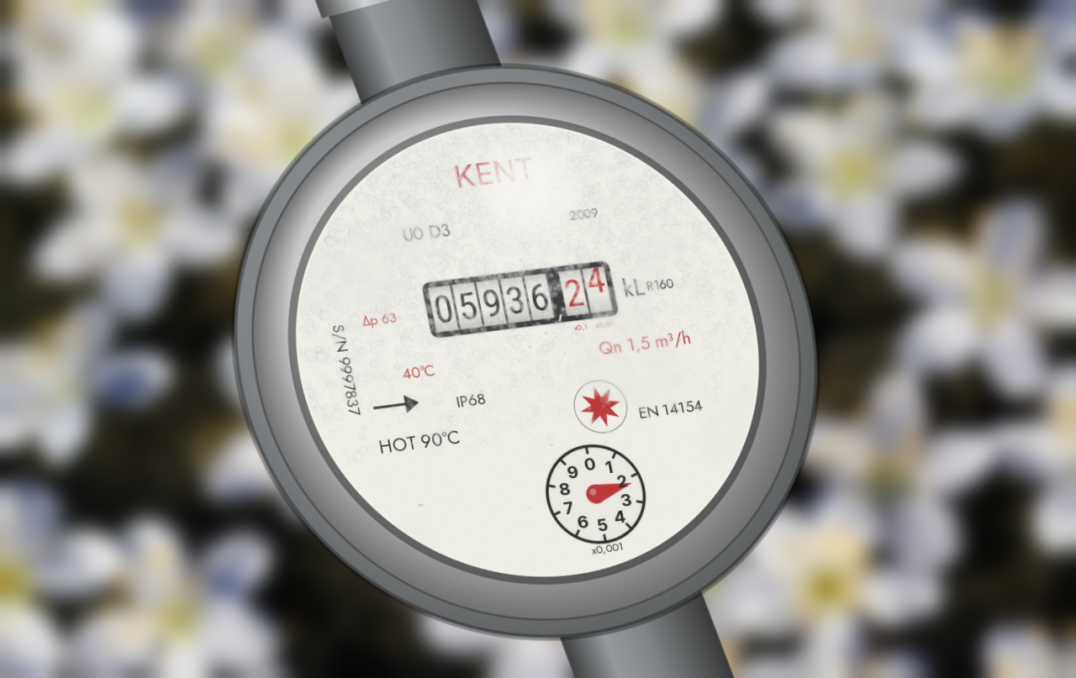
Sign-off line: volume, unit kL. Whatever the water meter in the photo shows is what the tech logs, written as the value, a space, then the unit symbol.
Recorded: 5936.242 kL
